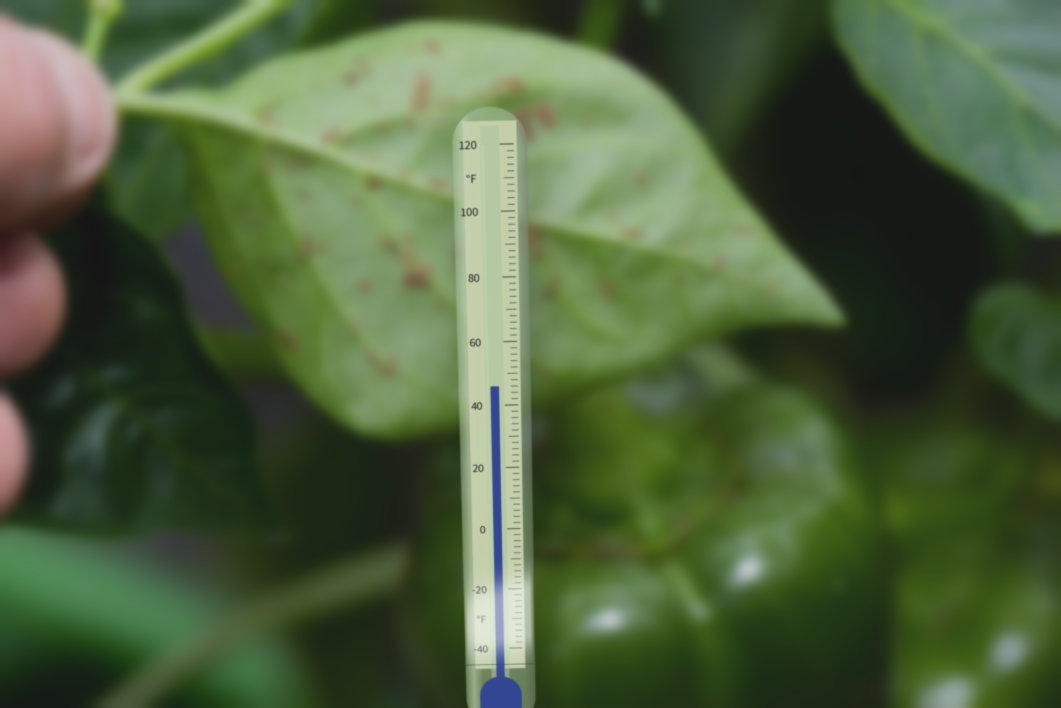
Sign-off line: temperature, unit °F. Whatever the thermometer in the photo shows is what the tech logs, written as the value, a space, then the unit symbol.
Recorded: 46 °F
